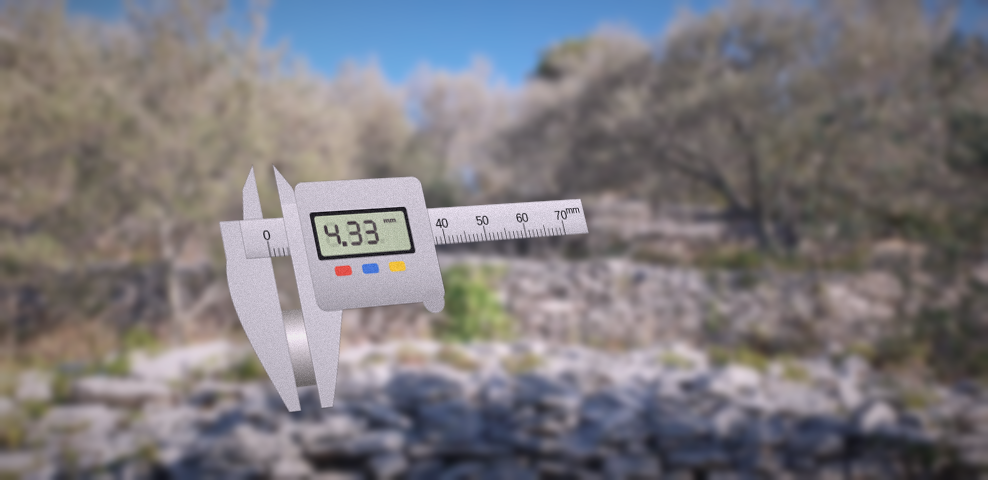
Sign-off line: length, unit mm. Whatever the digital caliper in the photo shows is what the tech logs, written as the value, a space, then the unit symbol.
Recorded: 4.33 mm
